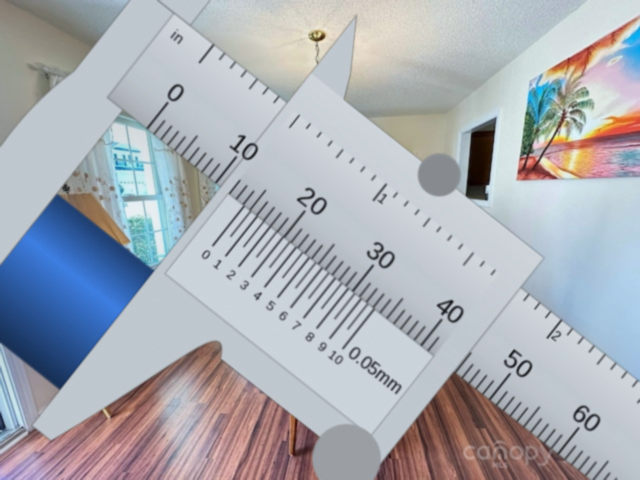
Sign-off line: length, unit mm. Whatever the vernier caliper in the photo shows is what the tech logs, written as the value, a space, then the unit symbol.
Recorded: 14.2 mm
